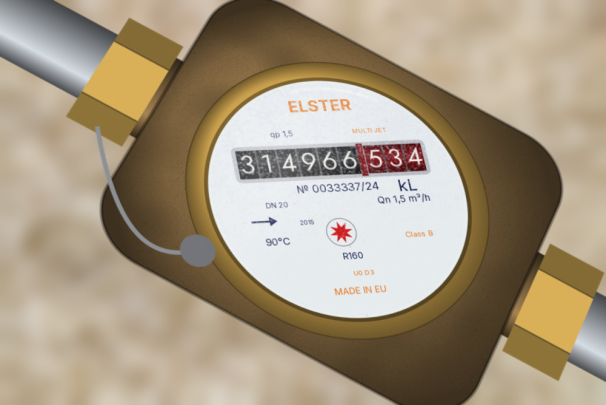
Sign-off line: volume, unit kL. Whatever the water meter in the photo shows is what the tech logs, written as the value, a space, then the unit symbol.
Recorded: 314966.534 kL
